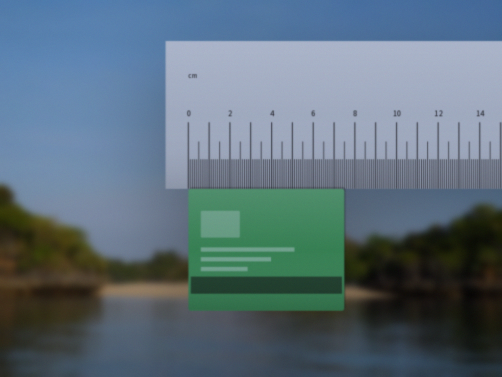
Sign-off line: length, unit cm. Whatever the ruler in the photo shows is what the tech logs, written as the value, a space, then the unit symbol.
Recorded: 7.5 cm
